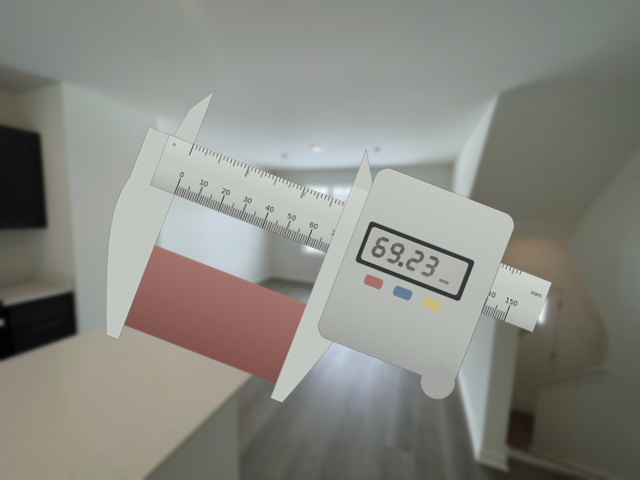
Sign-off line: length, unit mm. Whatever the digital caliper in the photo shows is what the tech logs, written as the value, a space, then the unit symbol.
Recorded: 69.23 mm
